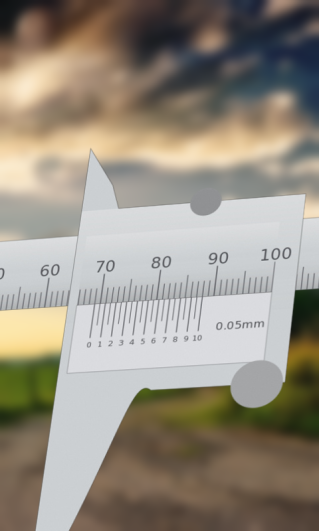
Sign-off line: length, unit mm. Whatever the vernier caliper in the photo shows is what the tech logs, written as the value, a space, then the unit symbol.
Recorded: 69.0 mm
